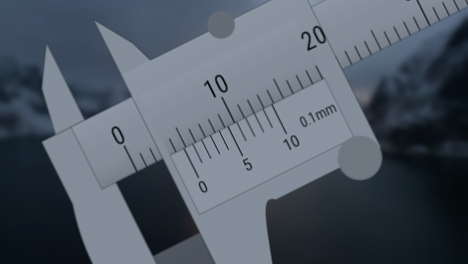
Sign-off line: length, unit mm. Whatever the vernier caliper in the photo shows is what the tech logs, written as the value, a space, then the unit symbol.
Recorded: 4.8 mm
